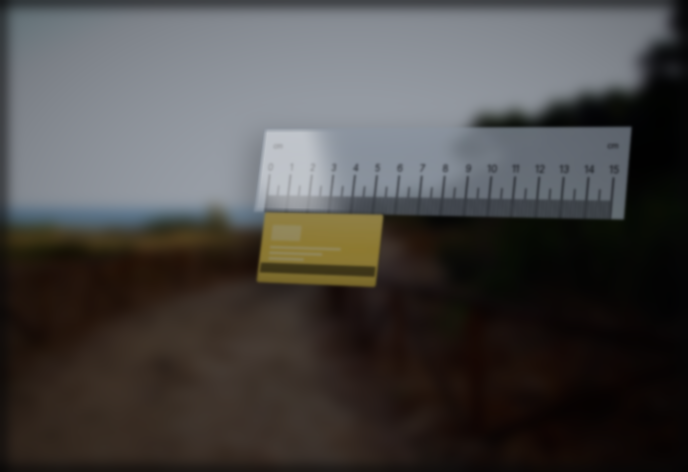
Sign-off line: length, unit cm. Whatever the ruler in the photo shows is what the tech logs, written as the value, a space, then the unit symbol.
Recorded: 5.5 cm
